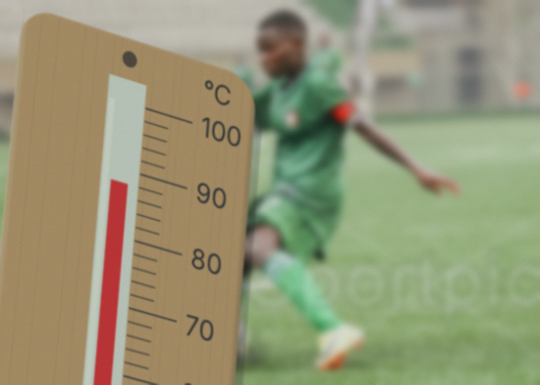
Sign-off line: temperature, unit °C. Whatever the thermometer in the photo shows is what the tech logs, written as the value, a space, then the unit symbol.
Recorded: 88 °C
